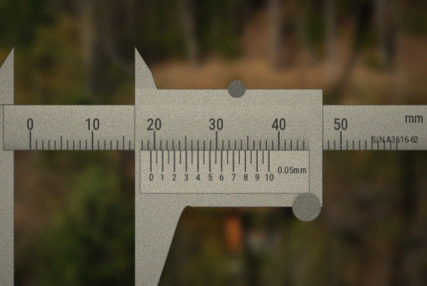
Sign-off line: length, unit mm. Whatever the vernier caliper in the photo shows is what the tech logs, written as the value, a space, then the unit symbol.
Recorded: 19.4 mm
